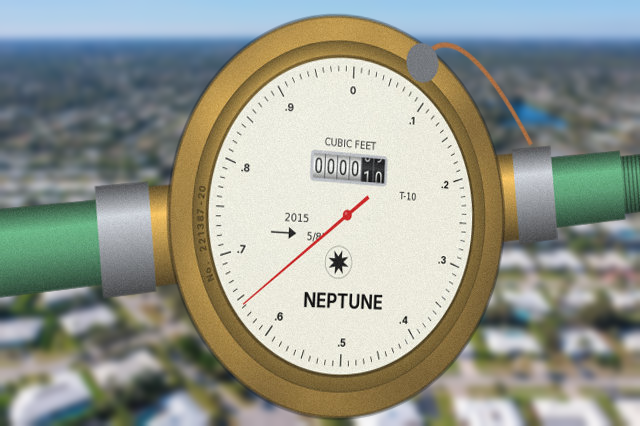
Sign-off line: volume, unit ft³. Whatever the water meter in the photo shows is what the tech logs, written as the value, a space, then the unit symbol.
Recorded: 9.64 ft³
